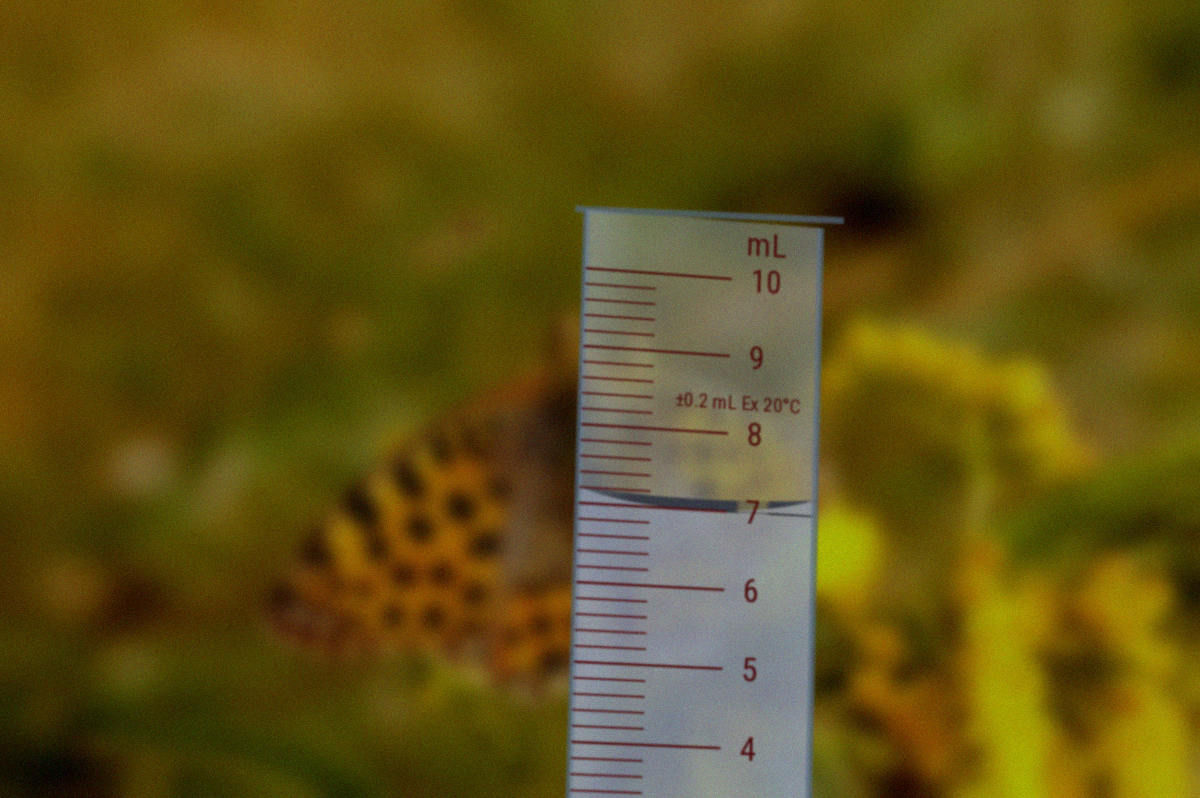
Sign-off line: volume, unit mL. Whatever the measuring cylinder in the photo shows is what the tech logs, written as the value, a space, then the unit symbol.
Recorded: 7 mL
